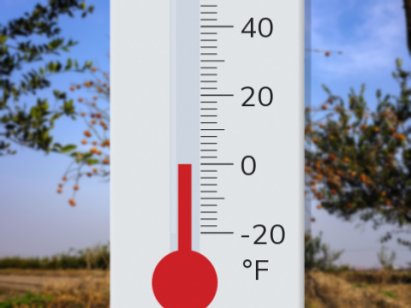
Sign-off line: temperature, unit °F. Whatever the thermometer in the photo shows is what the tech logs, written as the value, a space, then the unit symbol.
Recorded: 0 °F
